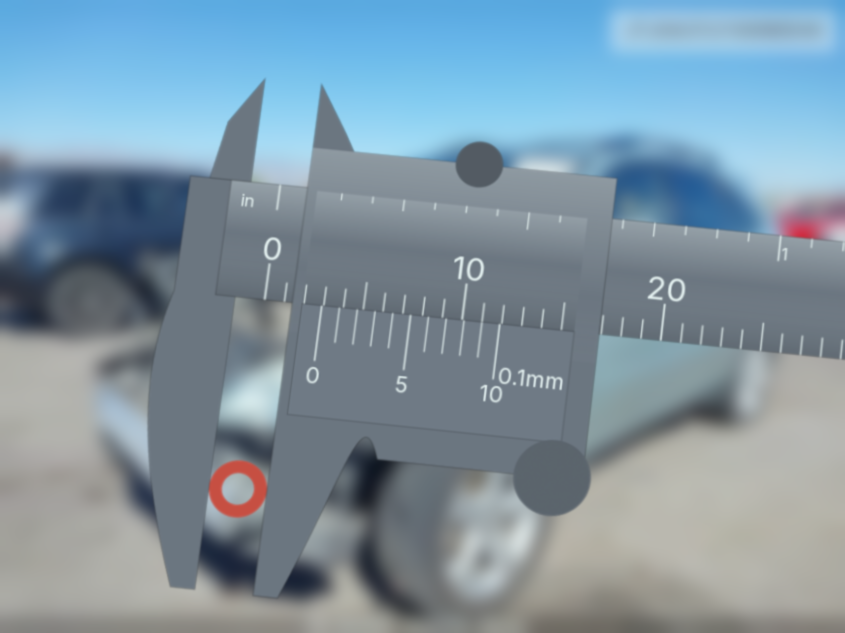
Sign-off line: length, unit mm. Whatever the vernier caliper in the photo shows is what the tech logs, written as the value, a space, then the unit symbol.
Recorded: 2.9 mm
